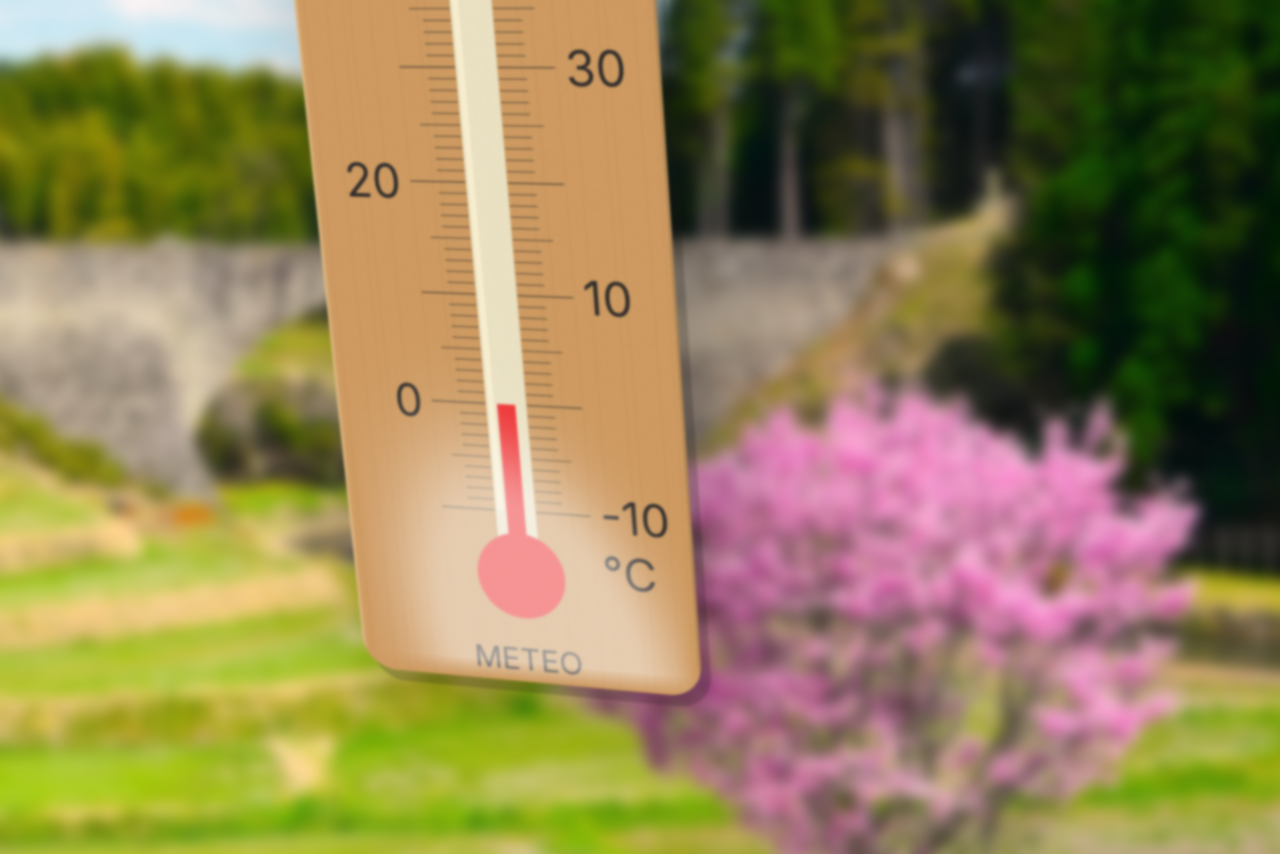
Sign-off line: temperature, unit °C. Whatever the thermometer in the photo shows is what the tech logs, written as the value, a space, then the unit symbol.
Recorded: 0 °C
